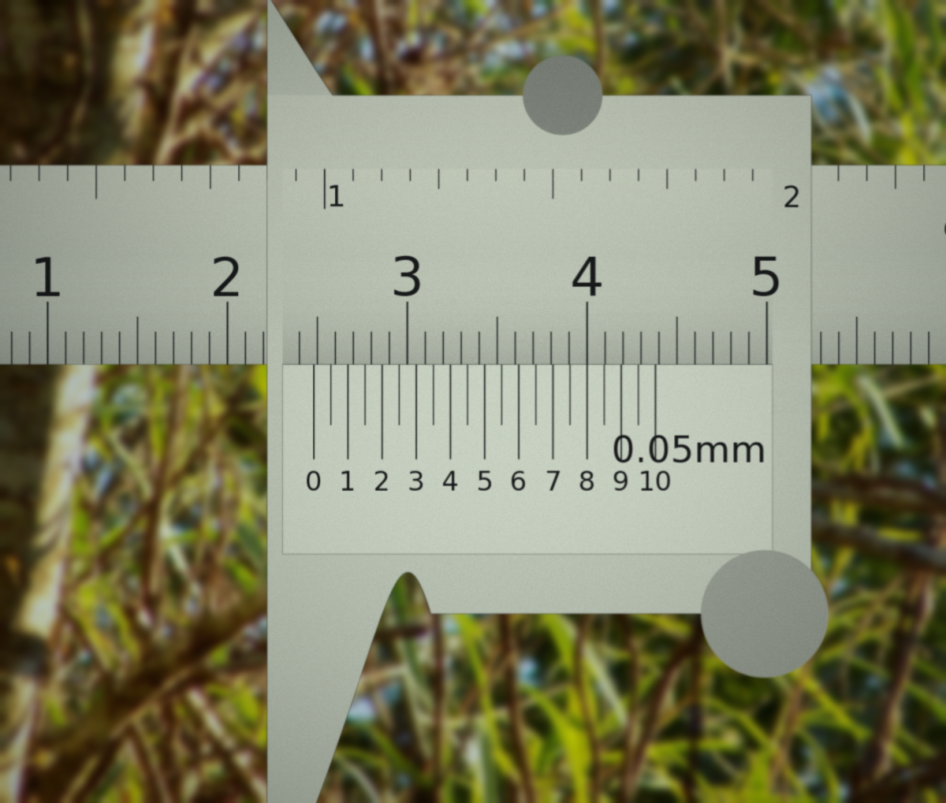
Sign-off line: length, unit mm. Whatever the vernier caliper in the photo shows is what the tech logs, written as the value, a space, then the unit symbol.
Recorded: 24.8 mm
